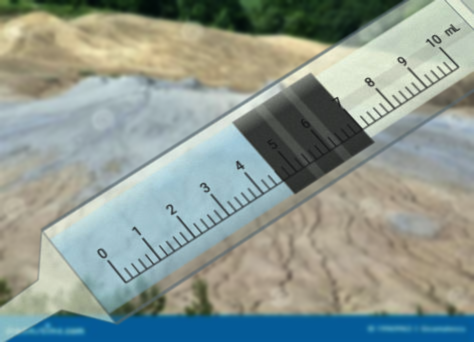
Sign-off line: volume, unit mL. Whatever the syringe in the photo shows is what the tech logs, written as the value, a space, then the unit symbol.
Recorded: 4.6 mL
